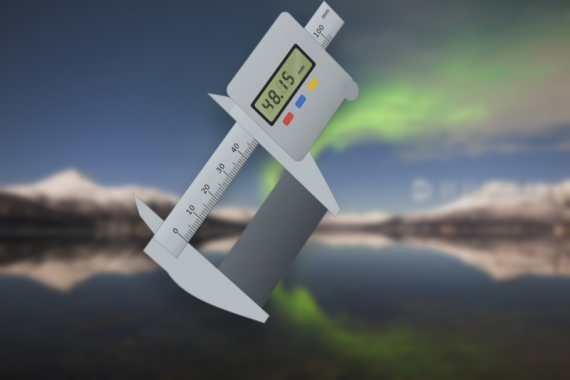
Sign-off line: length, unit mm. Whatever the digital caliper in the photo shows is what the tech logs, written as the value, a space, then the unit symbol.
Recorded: 48.15 mm
